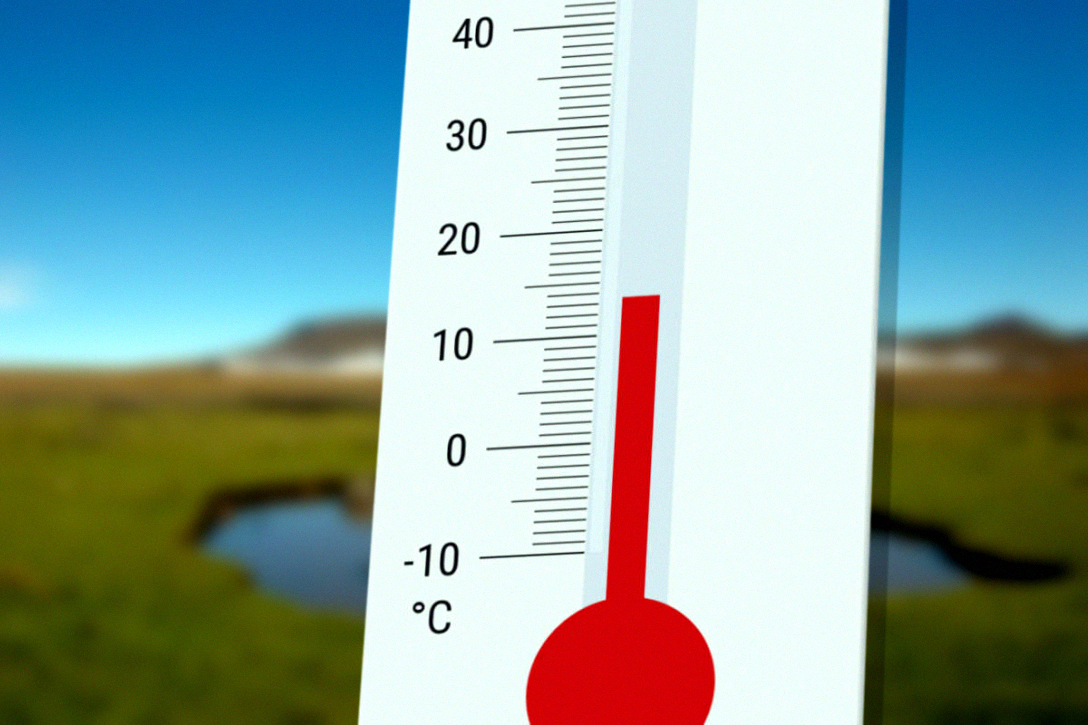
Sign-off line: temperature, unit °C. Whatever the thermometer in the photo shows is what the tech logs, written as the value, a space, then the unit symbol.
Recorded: 13.5 °C
